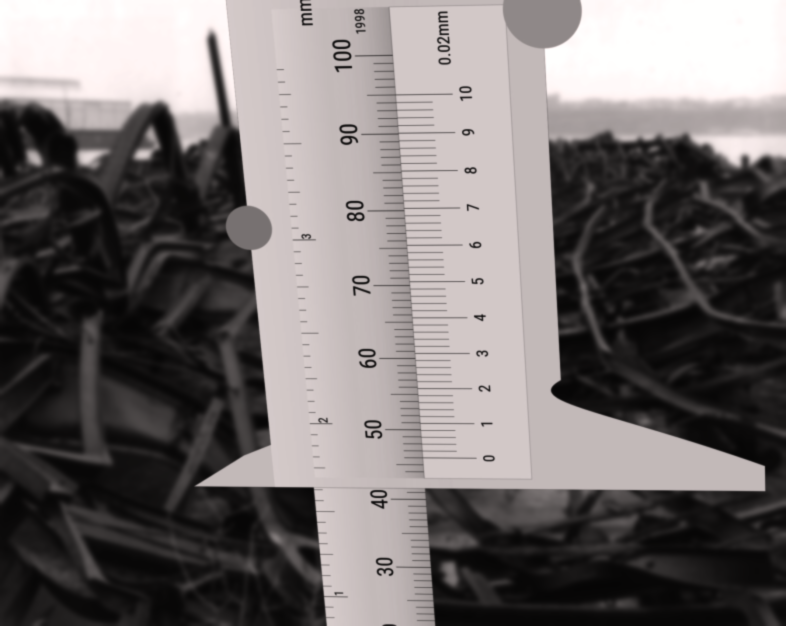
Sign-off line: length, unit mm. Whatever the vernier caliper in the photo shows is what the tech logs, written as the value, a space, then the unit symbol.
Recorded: 46.0 mm
